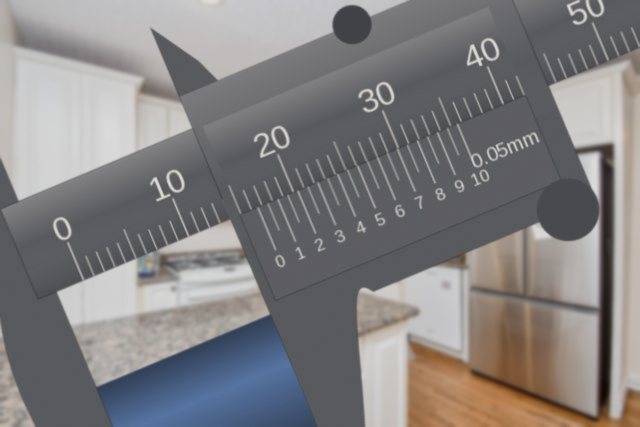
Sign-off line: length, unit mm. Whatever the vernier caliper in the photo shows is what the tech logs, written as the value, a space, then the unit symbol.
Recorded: 16.6 mm
